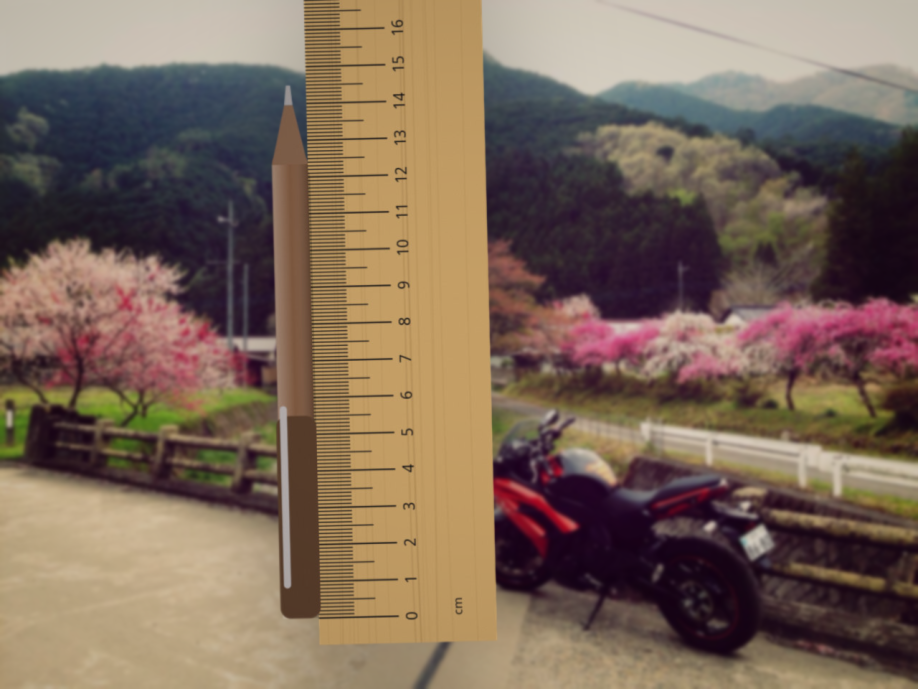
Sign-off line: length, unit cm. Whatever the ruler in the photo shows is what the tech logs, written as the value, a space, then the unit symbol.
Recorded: 14.5 cm
